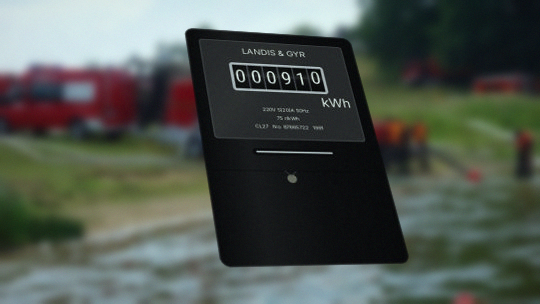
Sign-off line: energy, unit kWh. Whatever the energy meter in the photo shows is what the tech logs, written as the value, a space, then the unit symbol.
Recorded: 910 kWh
